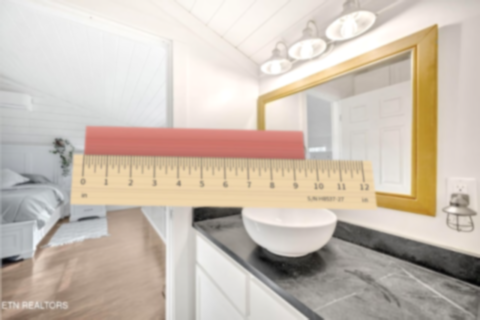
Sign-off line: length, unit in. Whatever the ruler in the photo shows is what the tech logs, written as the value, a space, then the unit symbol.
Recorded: 9.5 in
